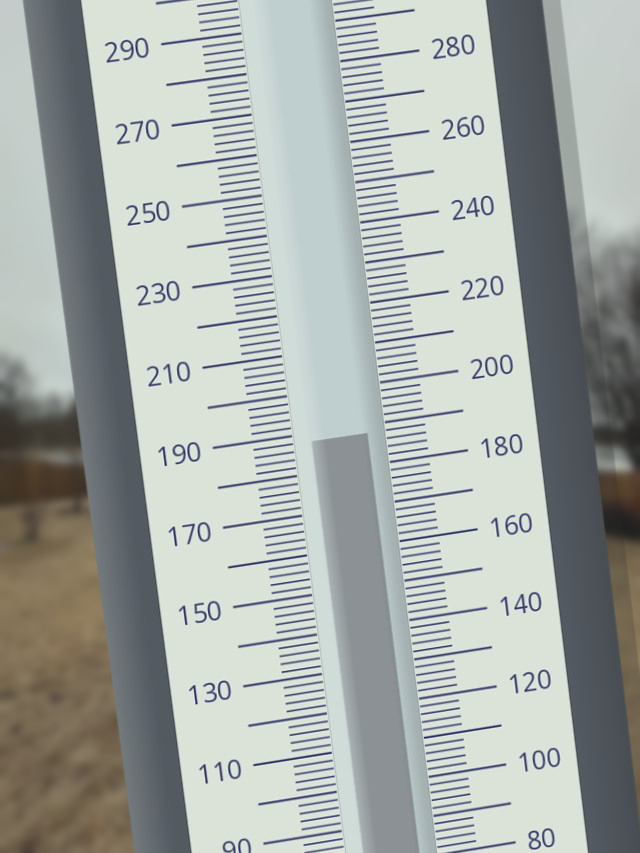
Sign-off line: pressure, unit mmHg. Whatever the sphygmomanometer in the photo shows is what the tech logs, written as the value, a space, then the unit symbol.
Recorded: 188 mmHg
